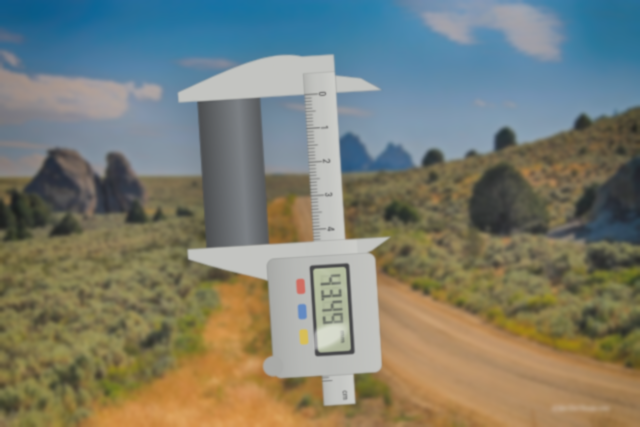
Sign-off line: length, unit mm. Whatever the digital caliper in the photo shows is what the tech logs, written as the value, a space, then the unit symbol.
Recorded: 43.49 mm
